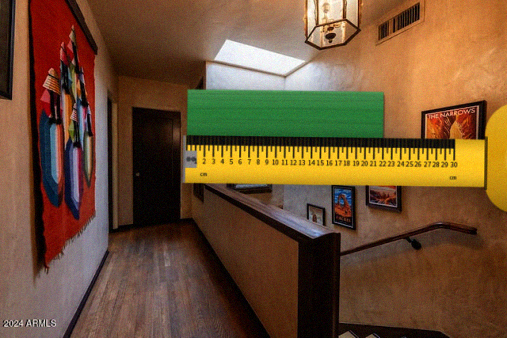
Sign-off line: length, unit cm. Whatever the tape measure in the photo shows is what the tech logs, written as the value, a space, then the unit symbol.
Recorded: 22 cm
